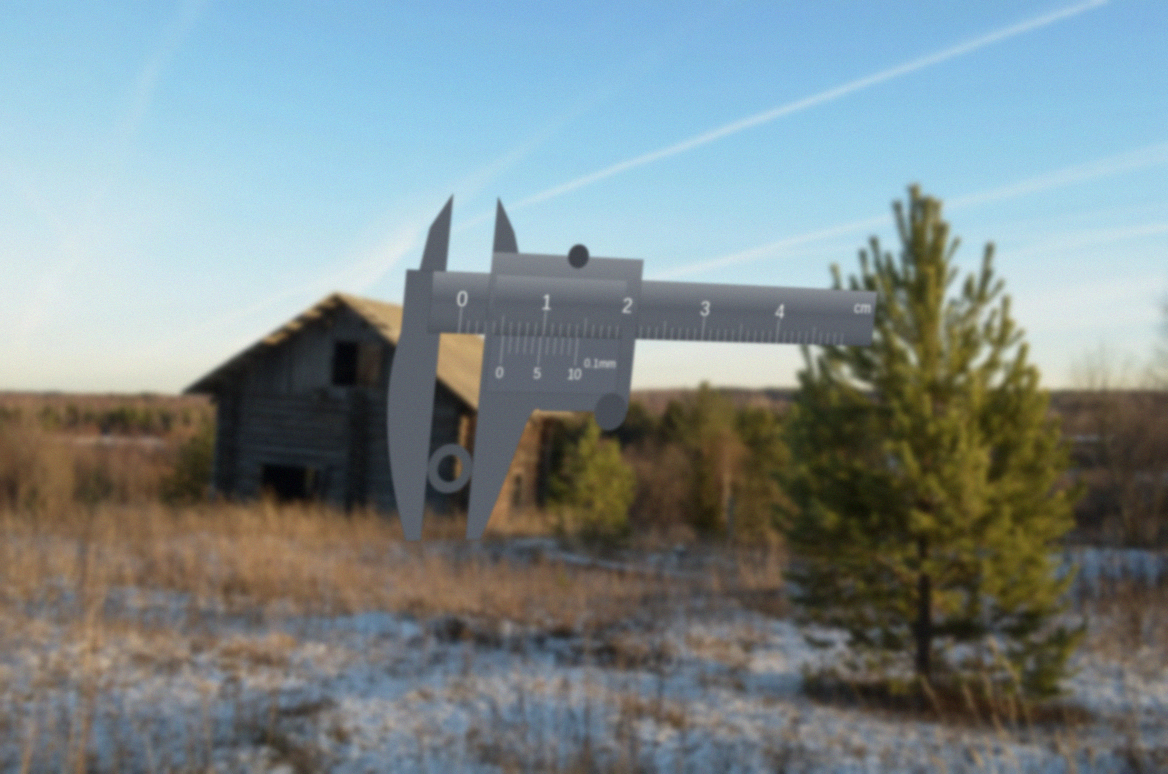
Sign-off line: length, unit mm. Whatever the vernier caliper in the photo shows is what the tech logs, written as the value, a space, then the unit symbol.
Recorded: 5.2 mm
